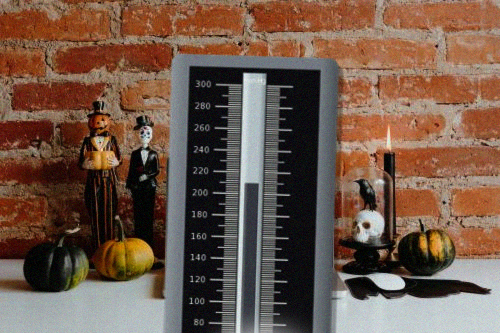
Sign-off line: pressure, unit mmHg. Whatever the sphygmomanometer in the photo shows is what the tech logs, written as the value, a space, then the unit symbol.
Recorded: 210 mmHg
